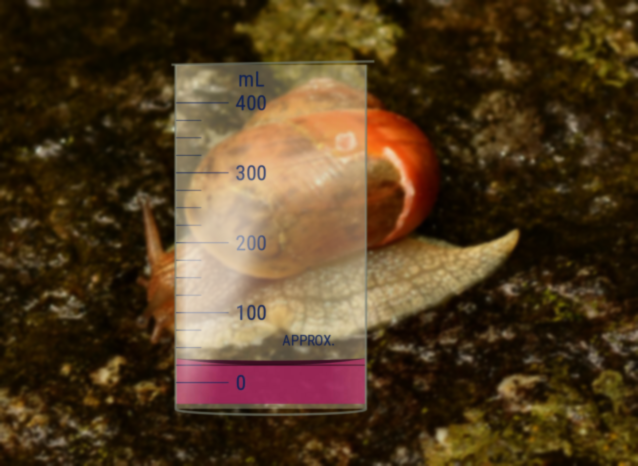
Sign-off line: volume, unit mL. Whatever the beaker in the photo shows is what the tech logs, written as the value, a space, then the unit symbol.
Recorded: 25 mL
